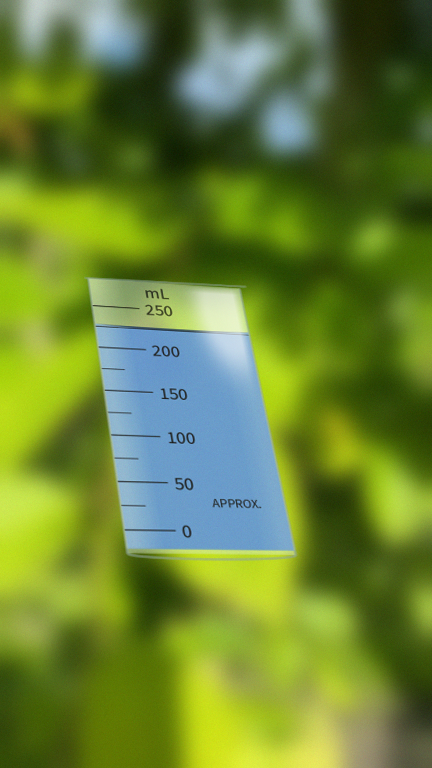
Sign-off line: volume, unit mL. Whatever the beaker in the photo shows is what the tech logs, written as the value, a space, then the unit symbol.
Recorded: 225 mL
